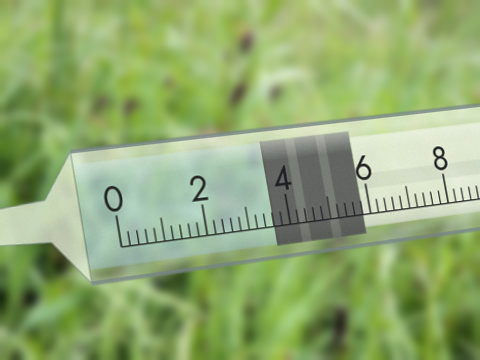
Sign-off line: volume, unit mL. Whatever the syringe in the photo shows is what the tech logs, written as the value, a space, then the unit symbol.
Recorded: 3.6 mL
